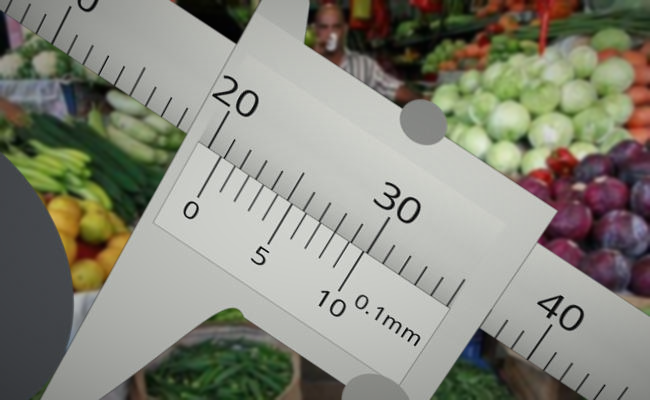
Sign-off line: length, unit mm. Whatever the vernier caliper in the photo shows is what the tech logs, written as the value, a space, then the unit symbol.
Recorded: 20.8 mm
